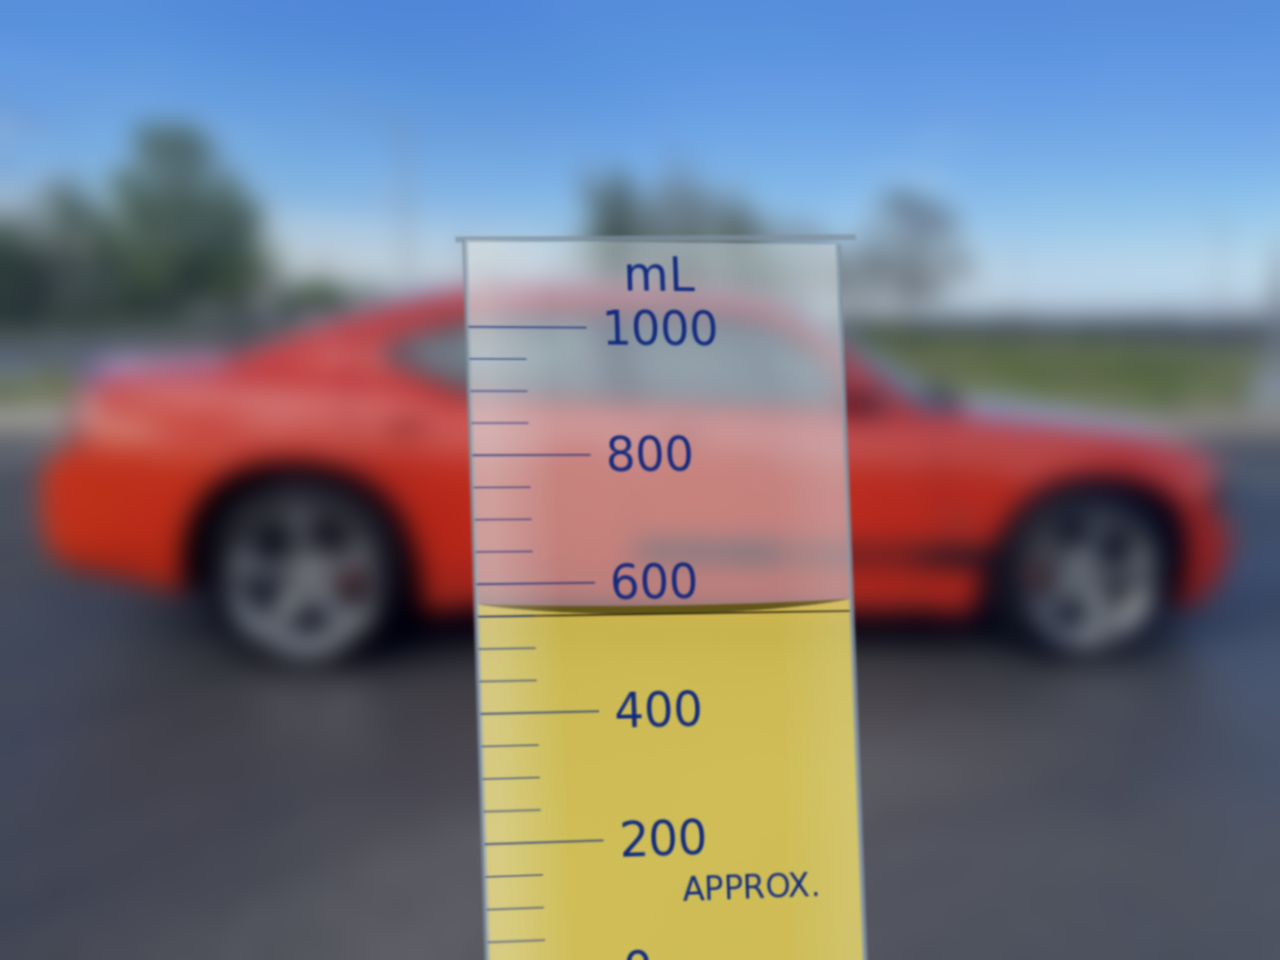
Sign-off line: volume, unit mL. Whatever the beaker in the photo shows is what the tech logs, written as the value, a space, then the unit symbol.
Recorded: 550 mL
